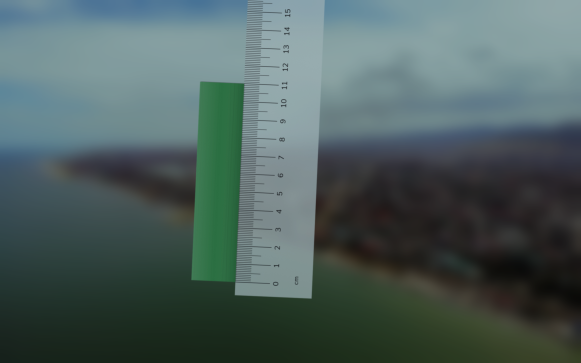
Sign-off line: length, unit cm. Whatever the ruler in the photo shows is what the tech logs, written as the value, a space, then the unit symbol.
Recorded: 11 cm
